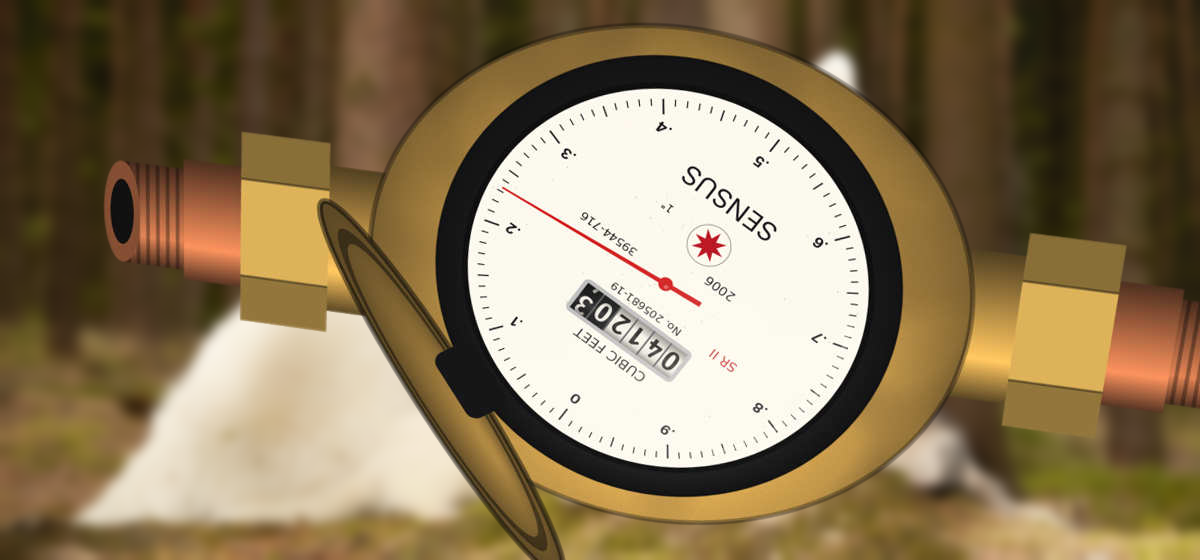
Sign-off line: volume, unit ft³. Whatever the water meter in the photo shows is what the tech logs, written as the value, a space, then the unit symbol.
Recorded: 41203.23 ft³
